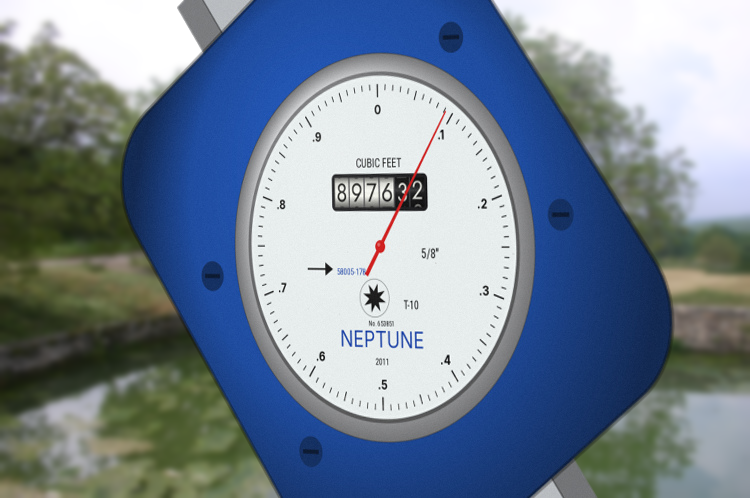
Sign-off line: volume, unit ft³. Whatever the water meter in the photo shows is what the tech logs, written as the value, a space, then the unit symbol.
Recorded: 897632.09 ft³
